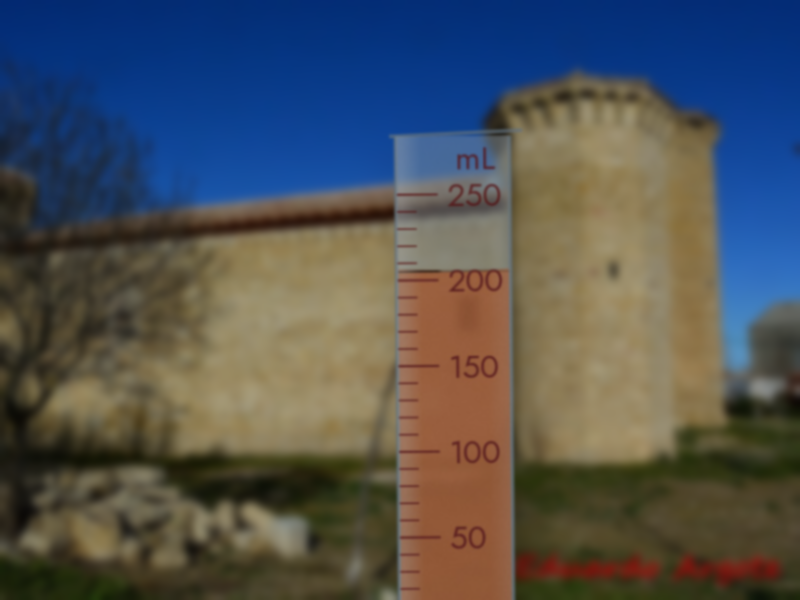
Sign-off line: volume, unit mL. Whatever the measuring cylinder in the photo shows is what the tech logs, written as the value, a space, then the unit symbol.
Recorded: 205 mL
